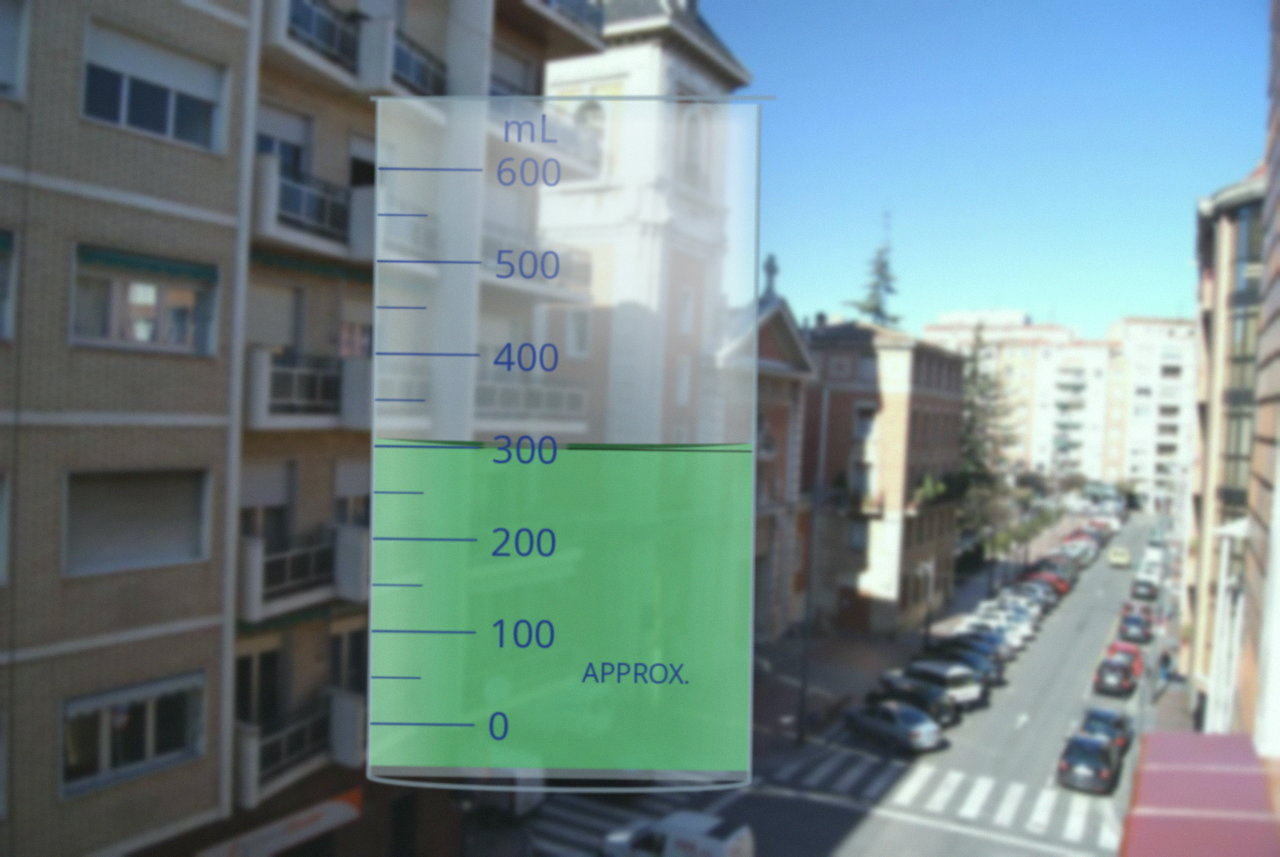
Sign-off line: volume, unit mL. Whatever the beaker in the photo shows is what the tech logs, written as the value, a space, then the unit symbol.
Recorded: 300 mL
